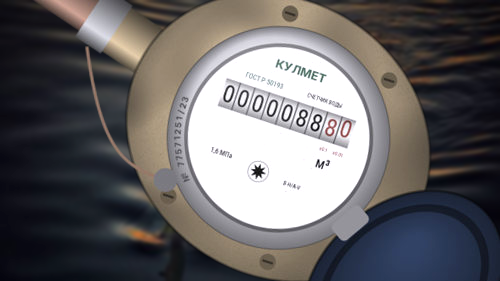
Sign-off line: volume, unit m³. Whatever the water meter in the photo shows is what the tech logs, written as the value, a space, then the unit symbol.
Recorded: 88.80 m³
